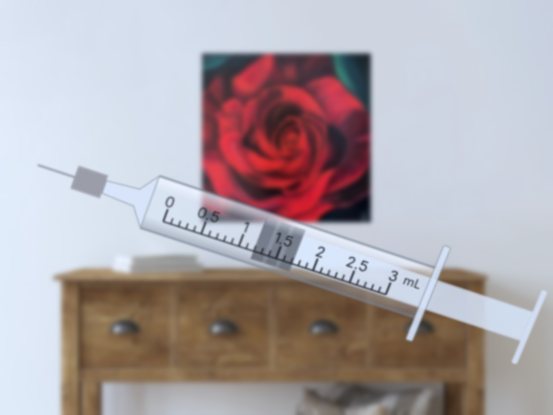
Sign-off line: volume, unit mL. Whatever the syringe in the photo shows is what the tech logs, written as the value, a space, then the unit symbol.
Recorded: 1.2 mL
